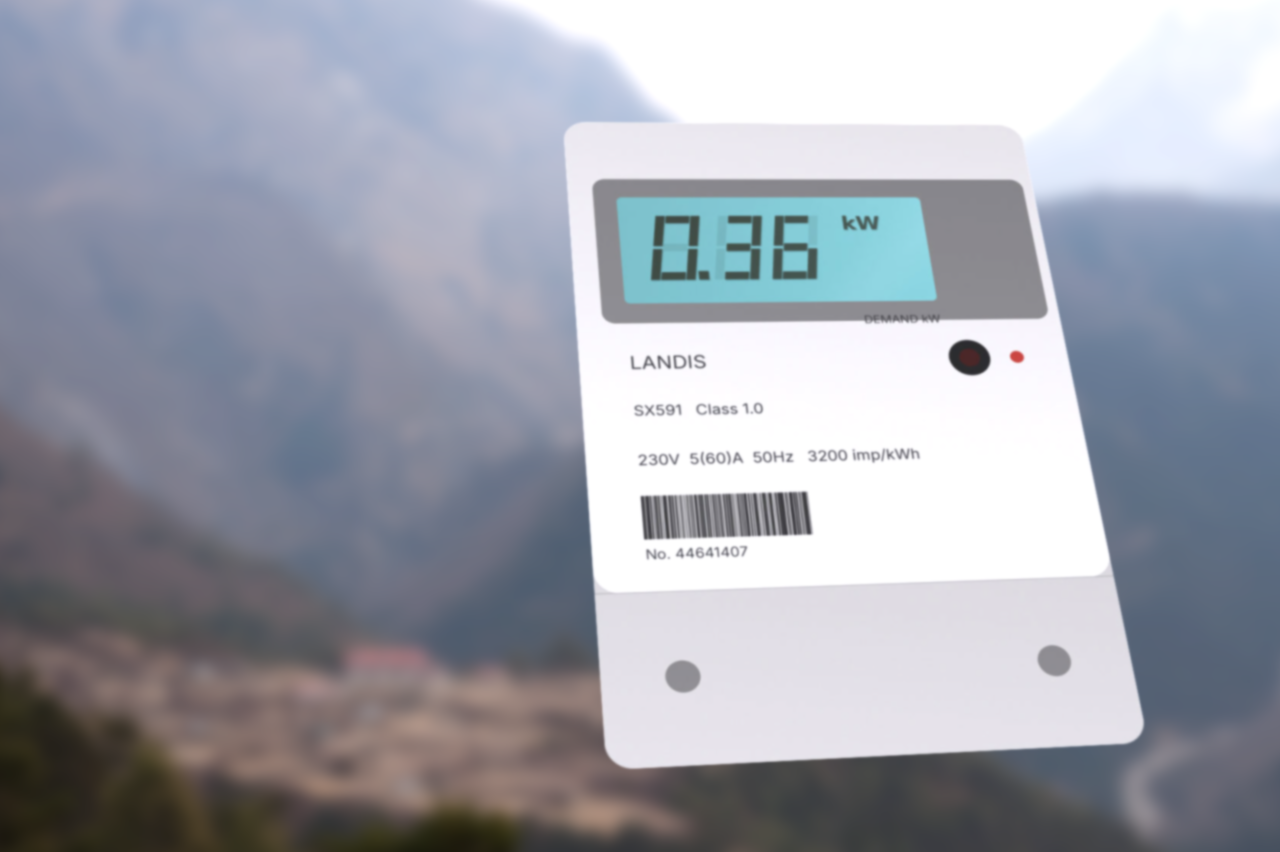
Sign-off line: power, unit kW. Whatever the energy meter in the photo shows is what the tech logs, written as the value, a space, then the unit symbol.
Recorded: 0.36 kW
